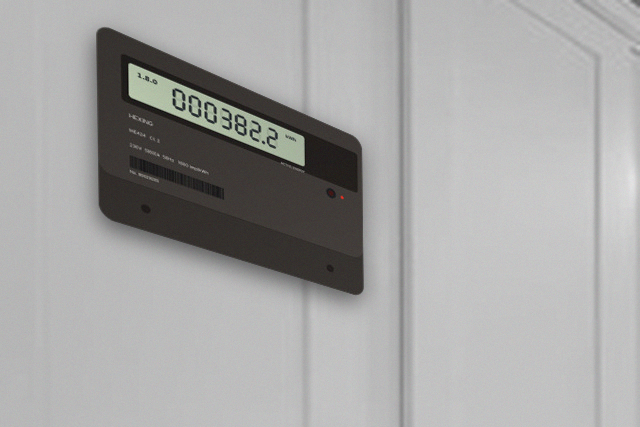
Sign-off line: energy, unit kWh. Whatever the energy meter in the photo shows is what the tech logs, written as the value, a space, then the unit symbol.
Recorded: 382.2 kWh
